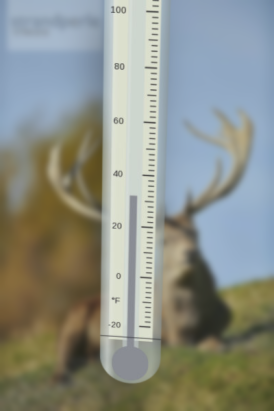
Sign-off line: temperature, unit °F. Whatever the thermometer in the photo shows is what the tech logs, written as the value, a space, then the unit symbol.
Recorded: 32 °F
